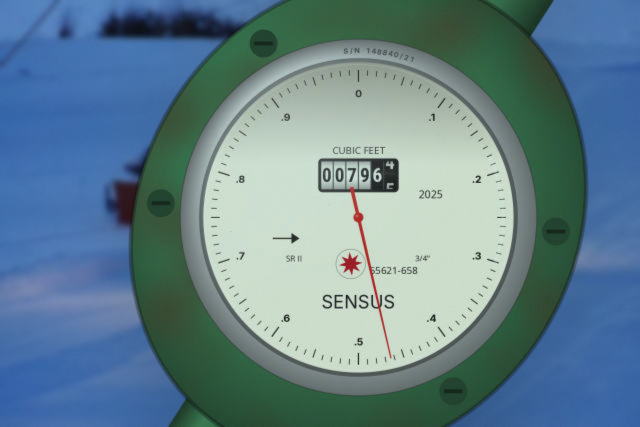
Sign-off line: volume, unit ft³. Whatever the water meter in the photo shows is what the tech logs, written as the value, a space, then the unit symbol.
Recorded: 7964.46 ft³
